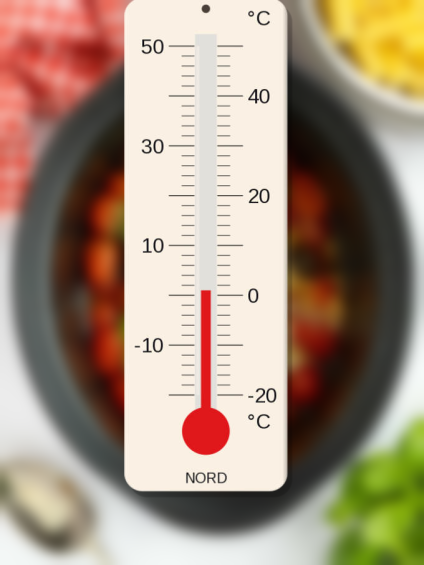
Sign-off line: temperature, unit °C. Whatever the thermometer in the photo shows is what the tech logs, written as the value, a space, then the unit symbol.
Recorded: 1 °C
